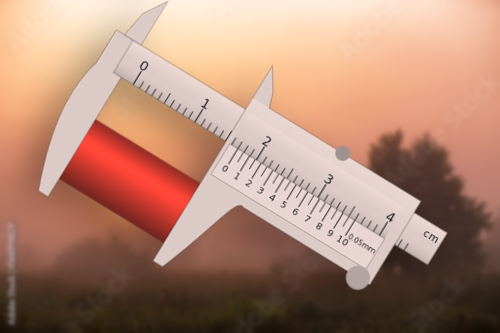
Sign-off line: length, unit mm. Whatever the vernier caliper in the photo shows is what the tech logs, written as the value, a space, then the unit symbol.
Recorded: 17.0 mm
